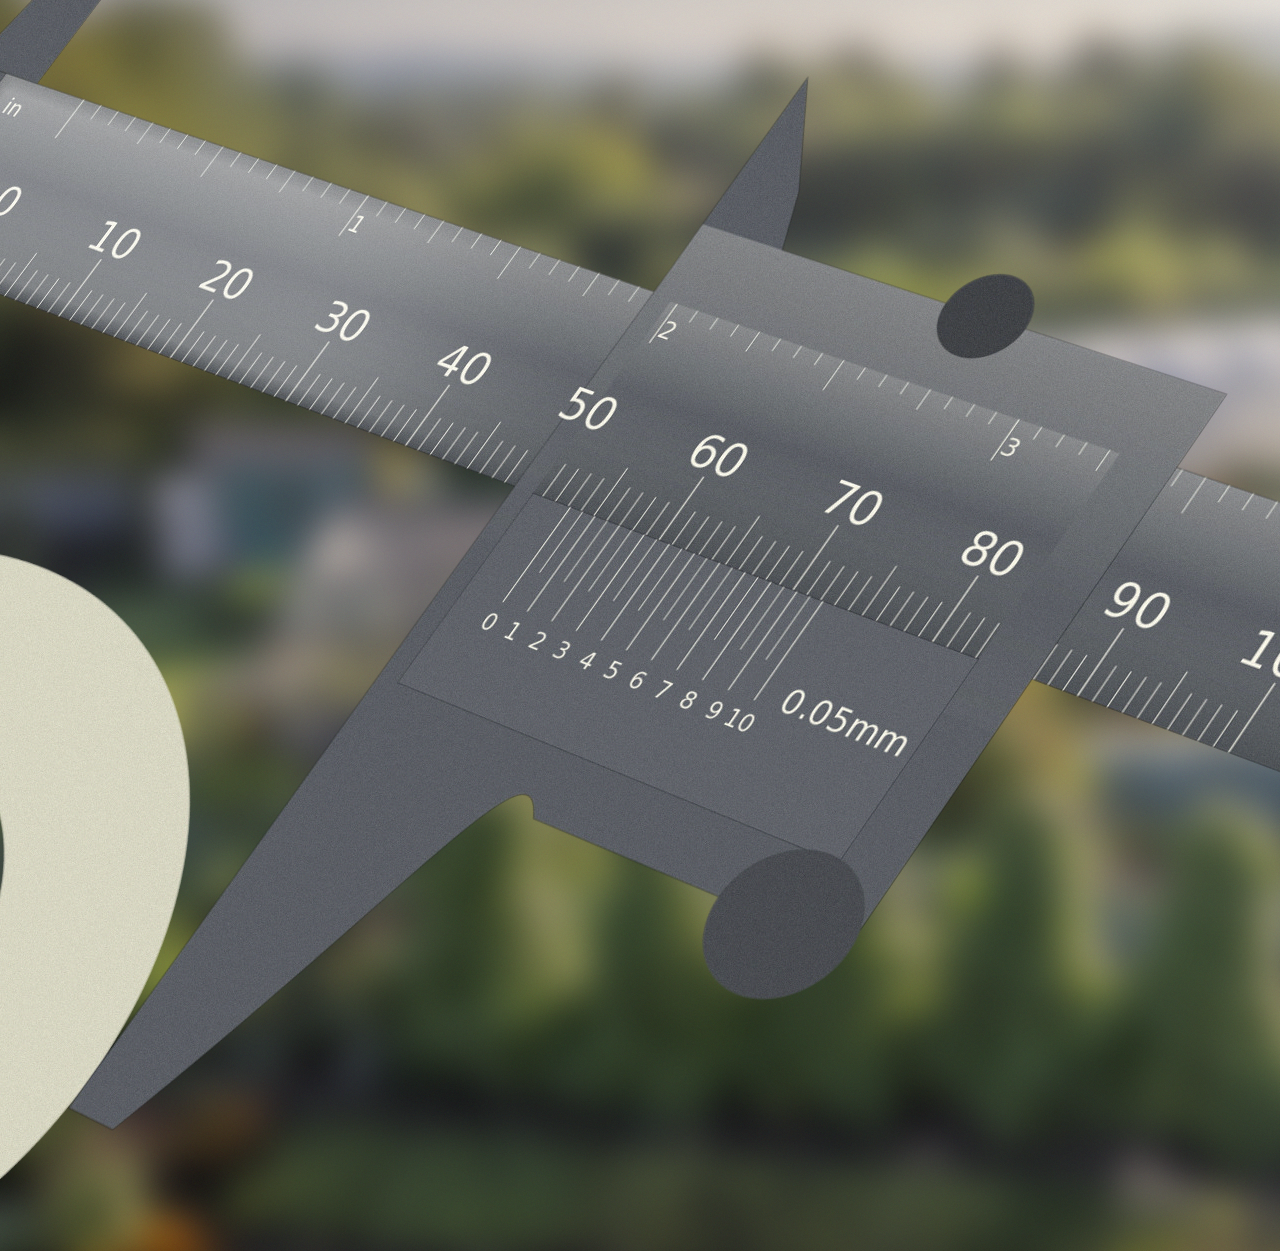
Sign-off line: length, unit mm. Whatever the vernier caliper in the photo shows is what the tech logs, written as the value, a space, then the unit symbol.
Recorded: 53.2 mm
